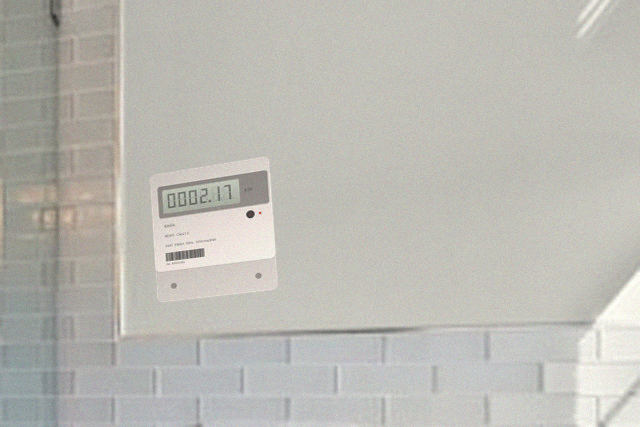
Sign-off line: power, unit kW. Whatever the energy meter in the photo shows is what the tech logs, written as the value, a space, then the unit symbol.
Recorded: 2.17 kW
